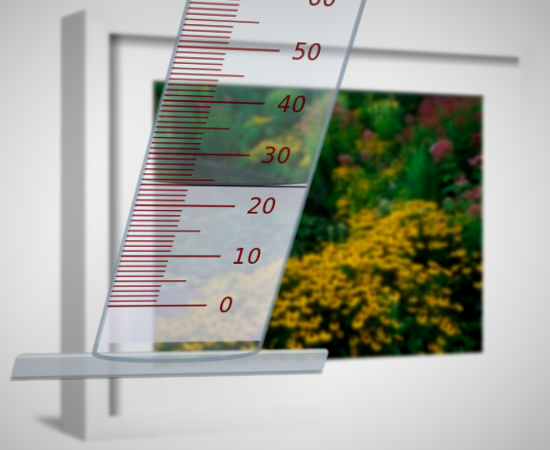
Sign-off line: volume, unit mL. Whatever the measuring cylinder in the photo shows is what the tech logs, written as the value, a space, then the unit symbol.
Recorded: 24 mL
